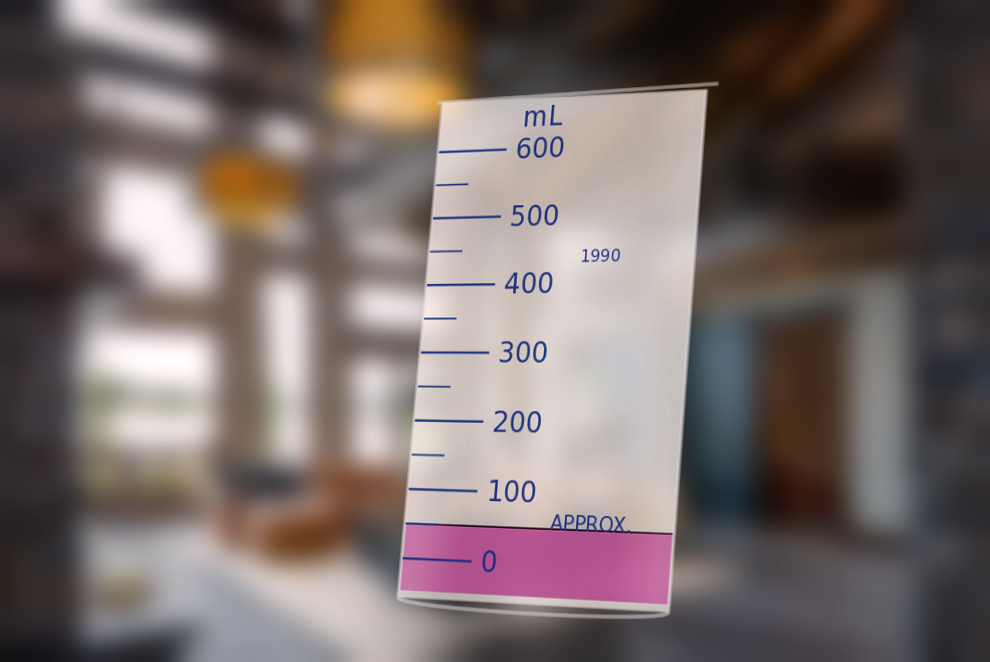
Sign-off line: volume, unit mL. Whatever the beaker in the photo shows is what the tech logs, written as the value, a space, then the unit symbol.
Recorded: 50 mL
